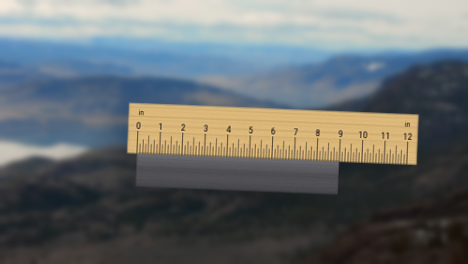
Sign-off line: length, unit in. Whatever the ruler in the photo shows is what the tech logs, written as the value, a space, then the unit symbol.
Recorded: 9 in
